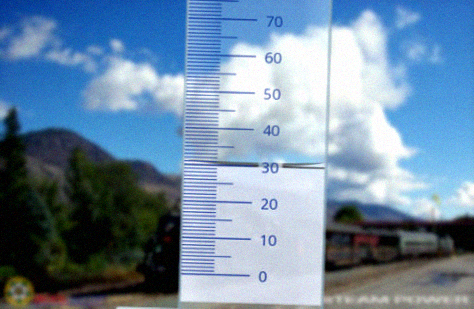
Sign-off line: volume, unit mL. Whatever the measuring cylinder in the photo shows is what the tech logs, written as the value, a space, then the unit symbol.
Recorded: 30 mL
